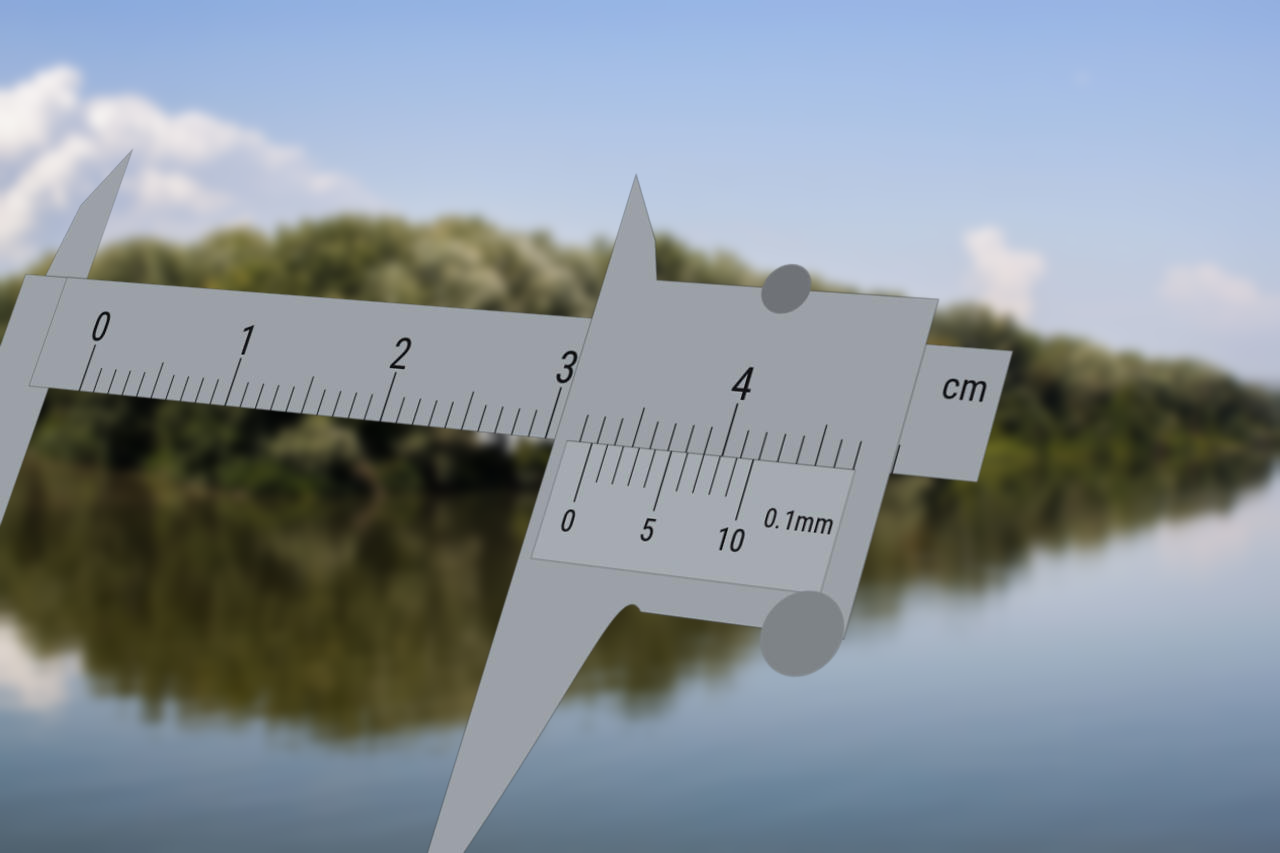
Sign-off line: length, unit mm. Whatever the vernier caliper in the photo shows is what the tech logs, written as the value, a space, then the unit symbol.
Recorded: 32.7 mm
